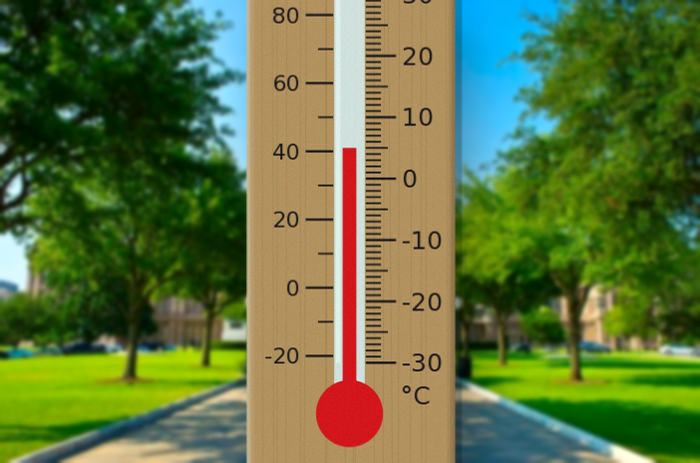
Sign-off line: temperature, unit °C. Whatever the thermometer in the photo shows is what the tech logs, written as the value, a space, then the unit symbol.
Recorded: 5 °C
